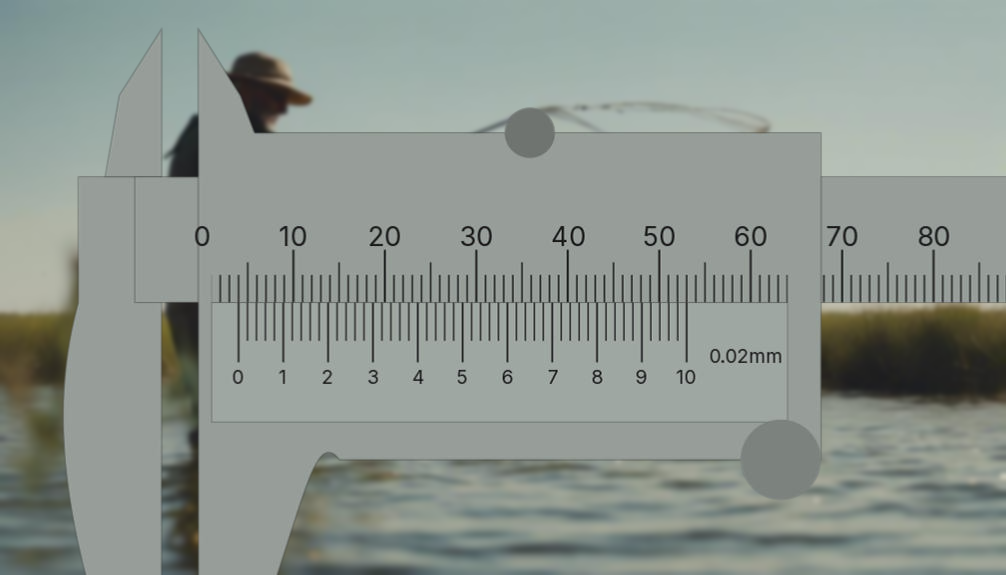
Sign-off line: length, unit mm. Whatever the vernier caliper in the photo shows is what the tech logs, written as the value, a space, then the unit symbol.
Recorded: 4.0 mm
